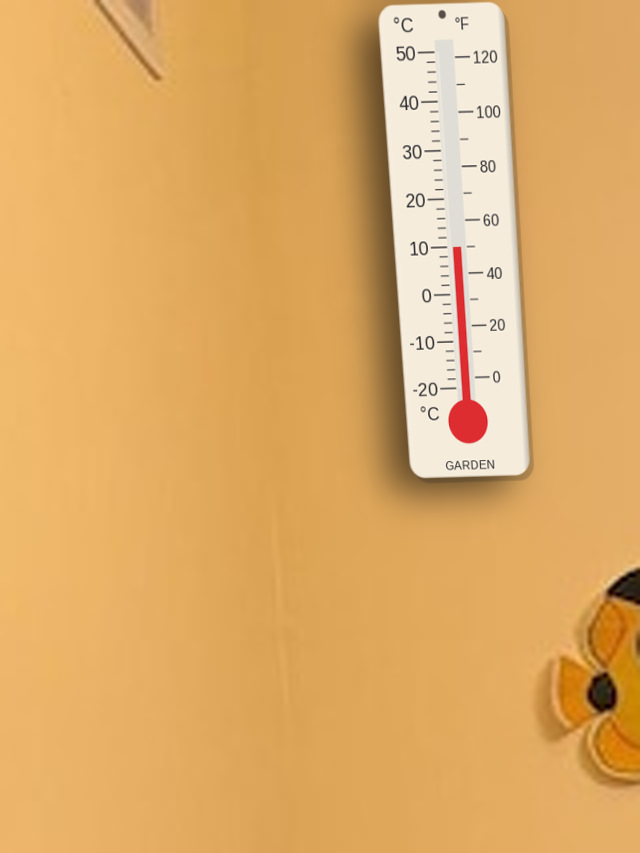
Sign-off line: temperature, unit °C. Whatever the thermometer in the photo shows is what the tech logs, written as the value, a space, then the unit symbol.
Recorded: 10 °C
